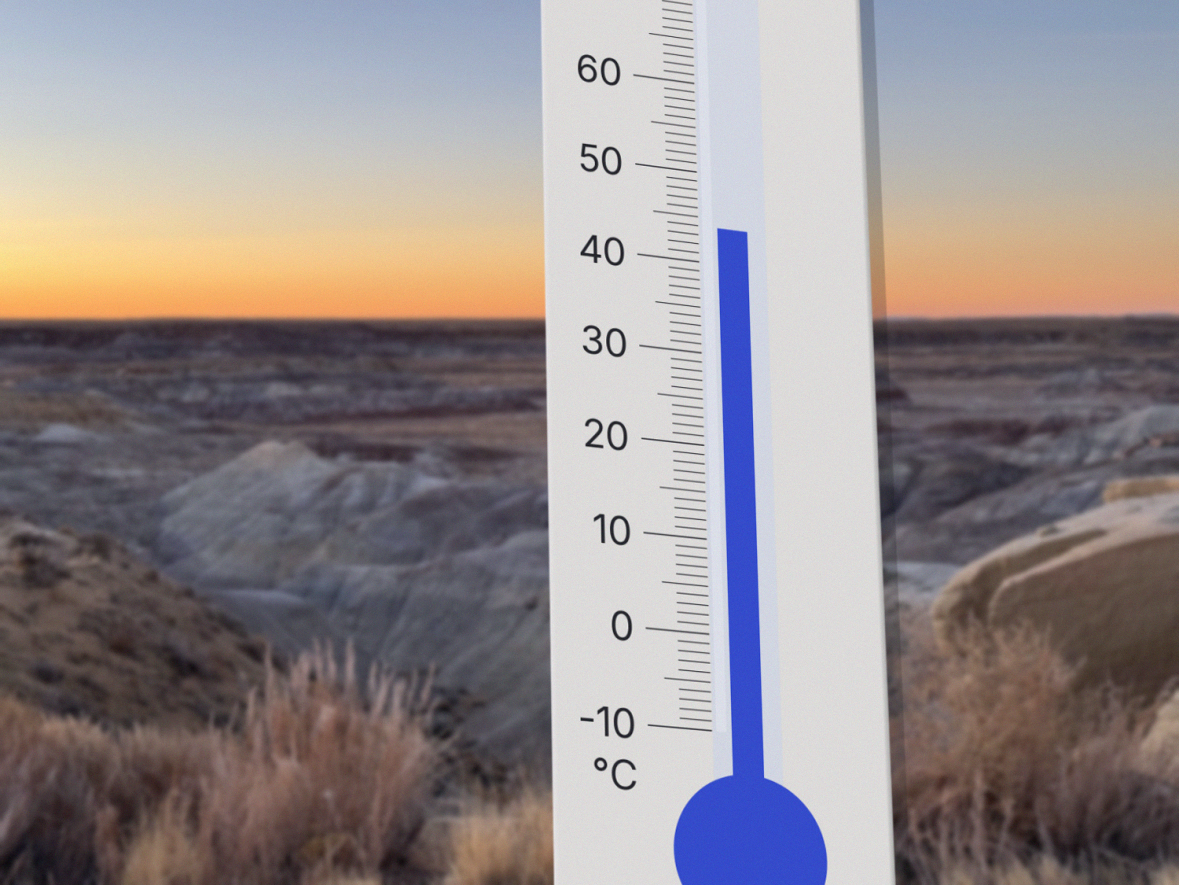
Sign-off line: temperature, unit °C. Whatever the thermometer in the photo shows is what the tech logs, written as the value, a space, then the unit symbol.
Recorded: 44 °C
